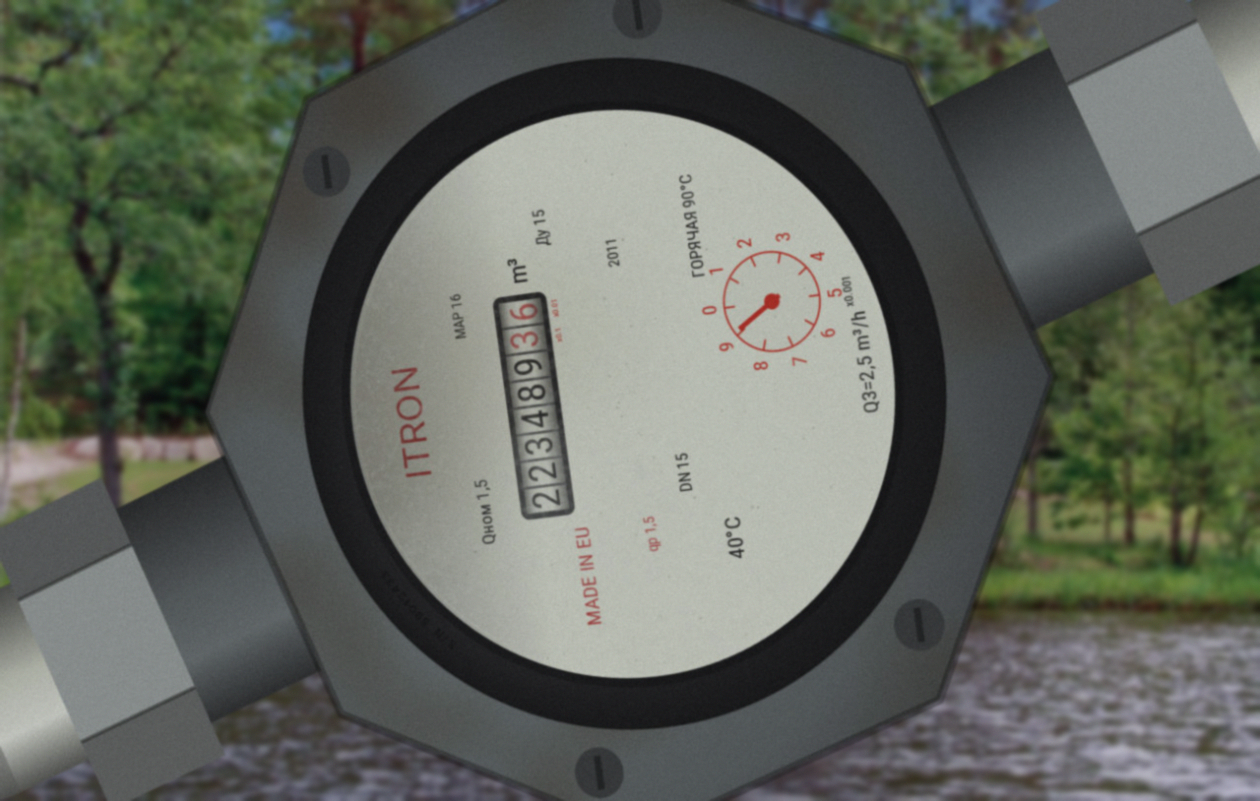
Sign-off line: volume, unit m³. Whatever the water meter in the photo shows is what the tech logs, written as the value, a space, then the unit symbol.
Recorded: 223489.359 m³
